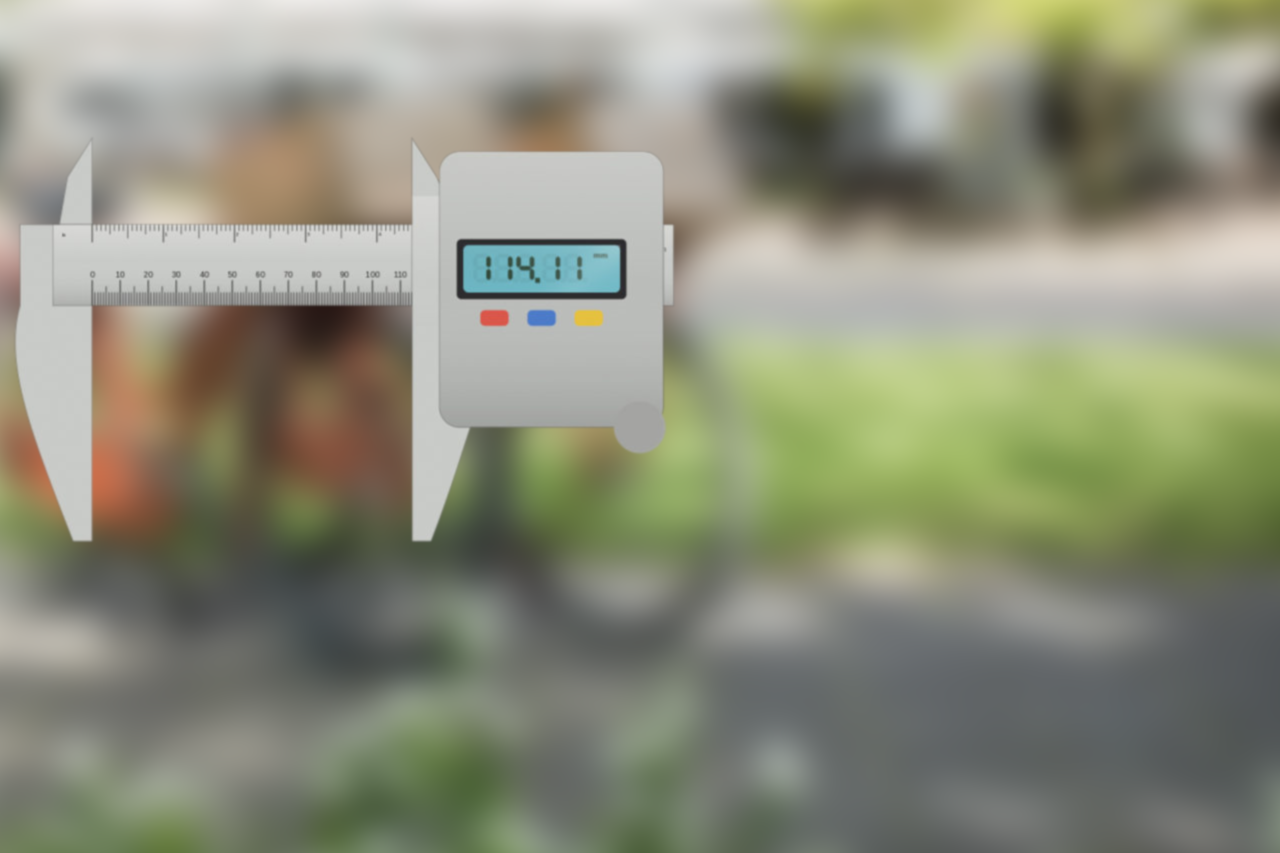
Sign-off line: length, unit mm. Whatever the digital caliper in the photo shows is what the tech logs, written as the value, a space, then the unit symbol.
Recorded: 114.11 mm
